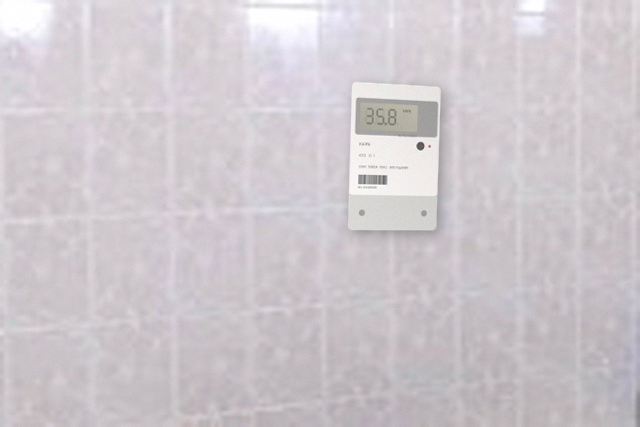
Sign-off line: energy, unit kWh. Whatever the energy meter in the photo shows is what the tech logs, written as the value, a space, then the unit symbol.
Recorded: 35.8 kWh
